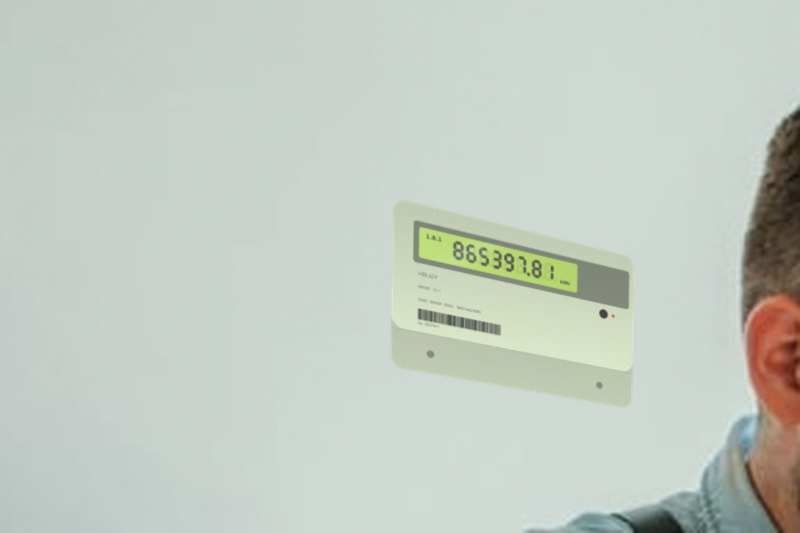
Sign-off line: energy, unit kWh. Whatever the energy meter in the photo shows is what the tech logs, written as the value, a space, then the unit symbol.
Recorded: 865397.81 kWh
